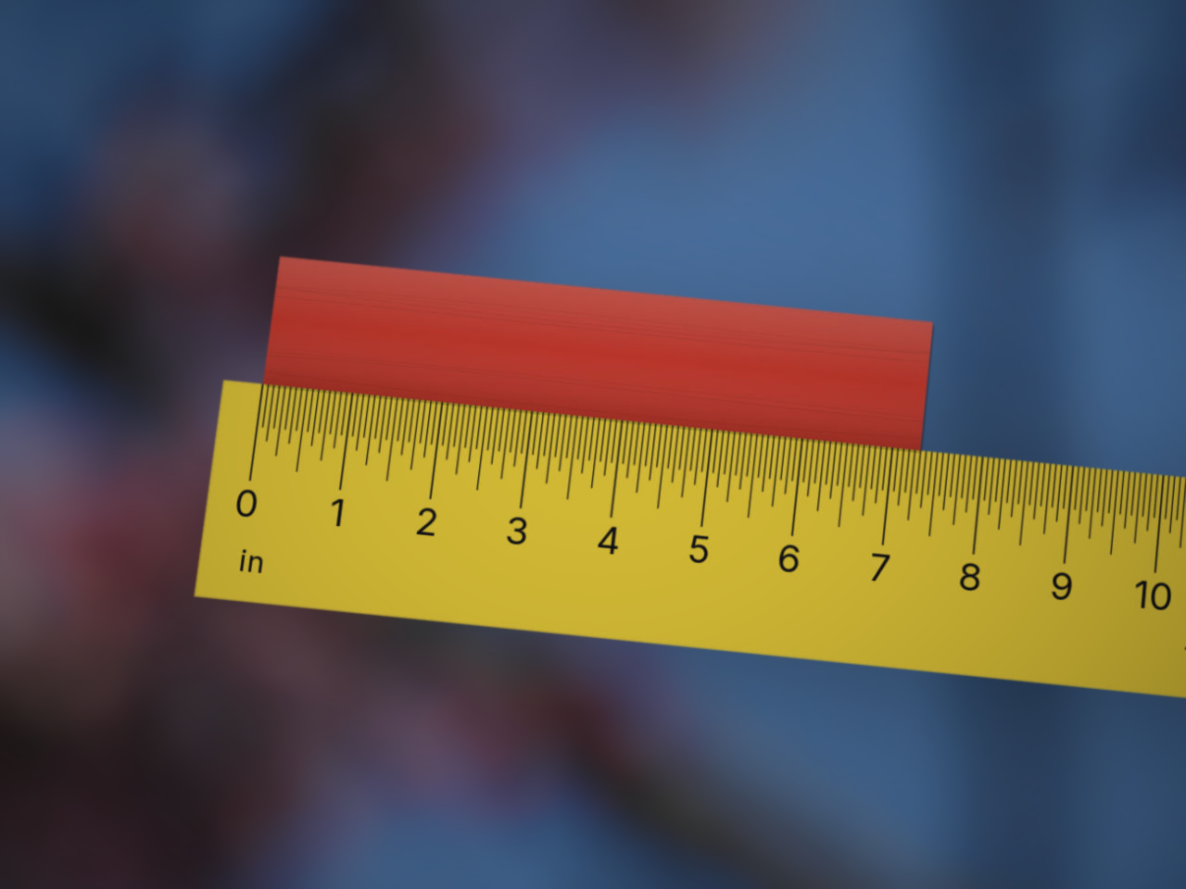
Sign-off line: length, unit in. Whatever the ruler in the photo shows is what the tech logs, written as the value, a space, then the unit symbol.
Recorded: 7.3125 in
